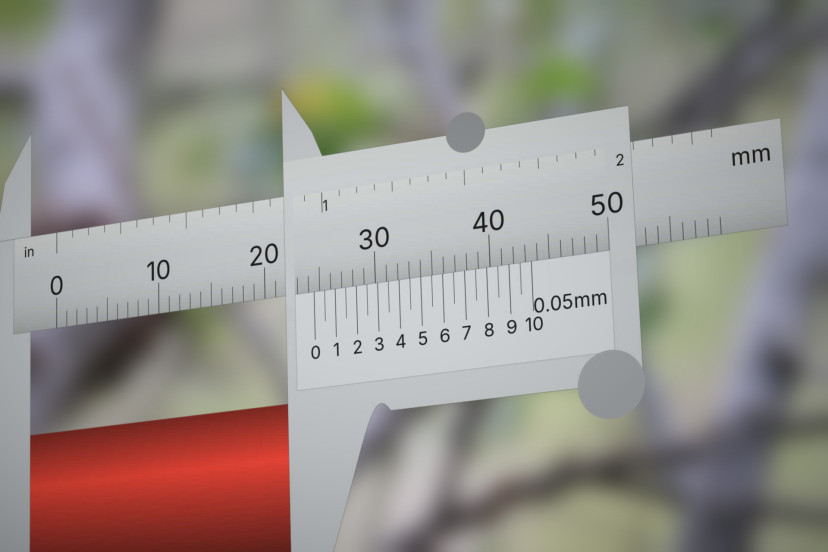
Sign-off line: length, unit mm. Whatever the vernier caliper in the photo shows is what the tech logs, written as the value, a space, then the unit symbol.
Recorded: 24.5 mm
